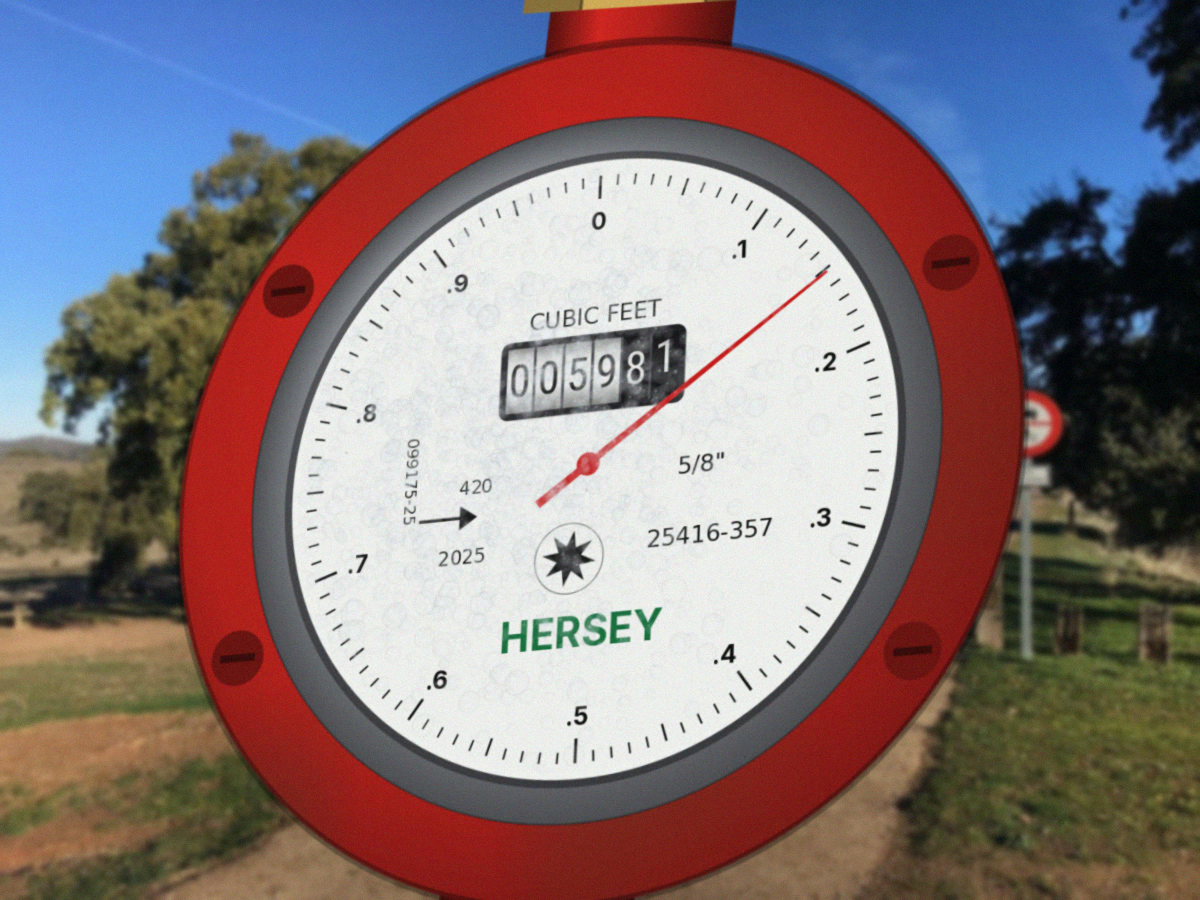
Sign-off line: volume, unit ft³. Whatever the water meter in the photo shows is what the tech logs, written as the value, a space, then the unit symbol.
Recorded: 5981.15 ft³
